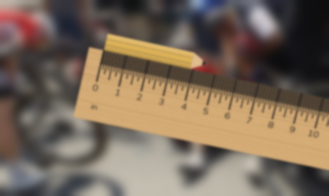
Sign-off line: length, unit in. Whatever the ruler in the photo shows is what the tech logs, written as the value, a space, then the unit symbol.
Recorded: 4.5 in
